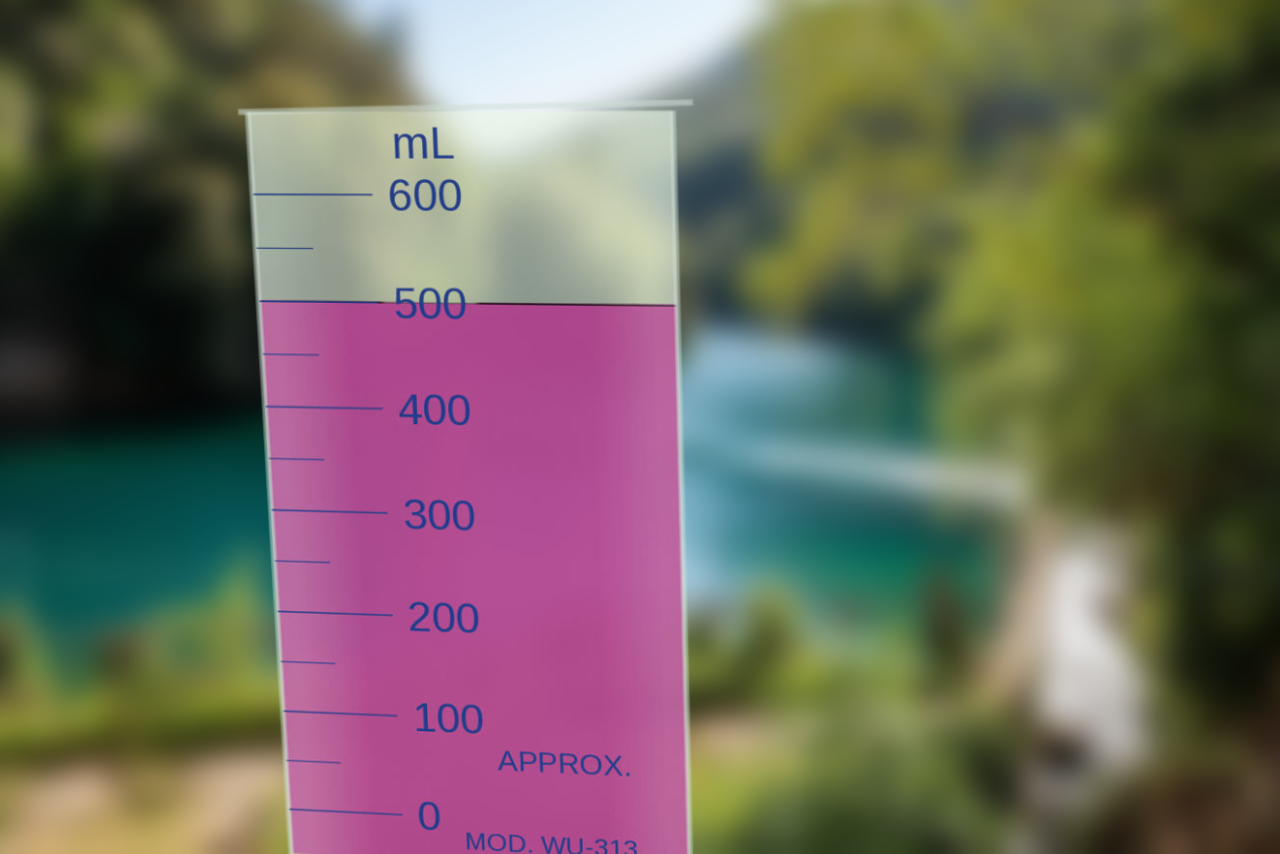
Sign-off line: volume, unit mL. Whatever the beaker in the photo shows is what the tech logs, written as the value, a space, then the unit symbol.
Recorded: 500 mL
